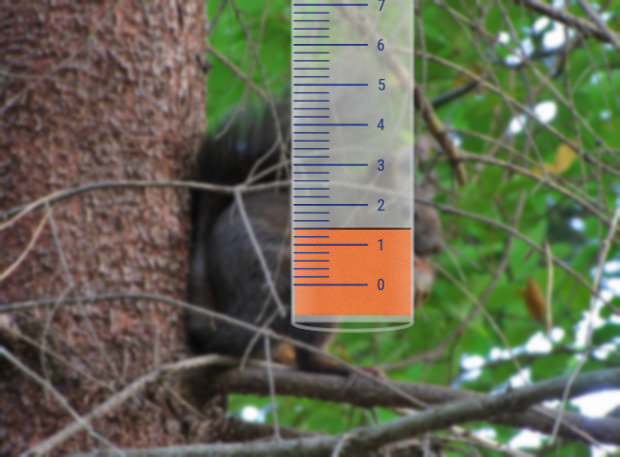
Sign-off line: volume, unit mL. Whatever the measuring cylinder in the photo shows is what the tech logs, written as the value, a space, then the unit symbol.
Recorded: 1.4 mL
